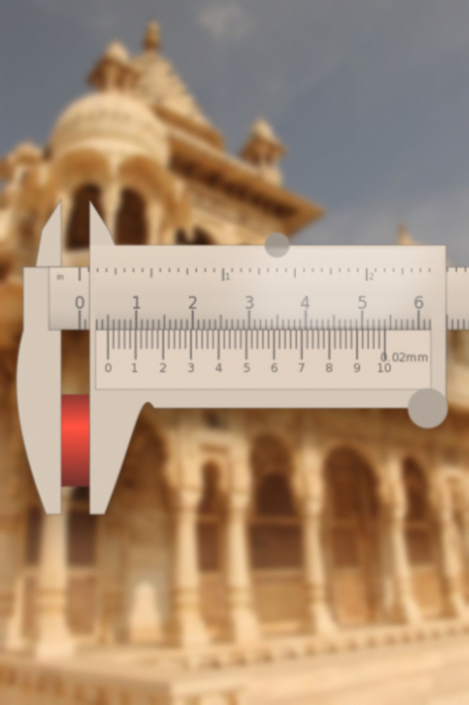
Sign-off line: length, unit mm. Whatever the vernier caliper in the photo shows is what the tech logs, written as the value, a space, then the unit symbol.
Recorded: 5.0 mm
